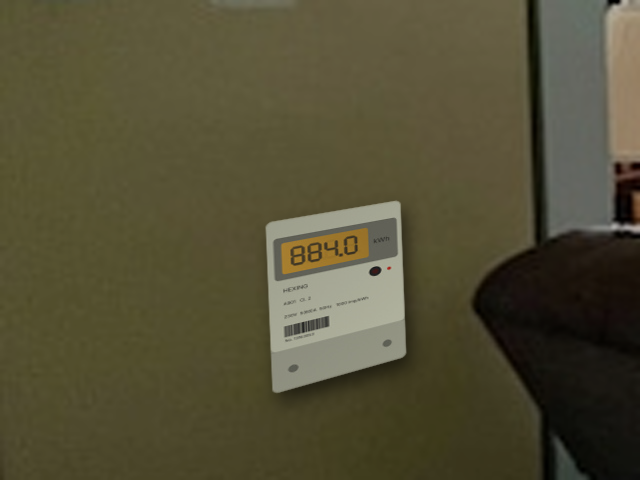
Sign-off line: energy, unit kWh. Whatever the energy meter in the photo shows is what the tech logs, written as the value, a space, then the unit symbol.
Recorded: 884.0 kWh
